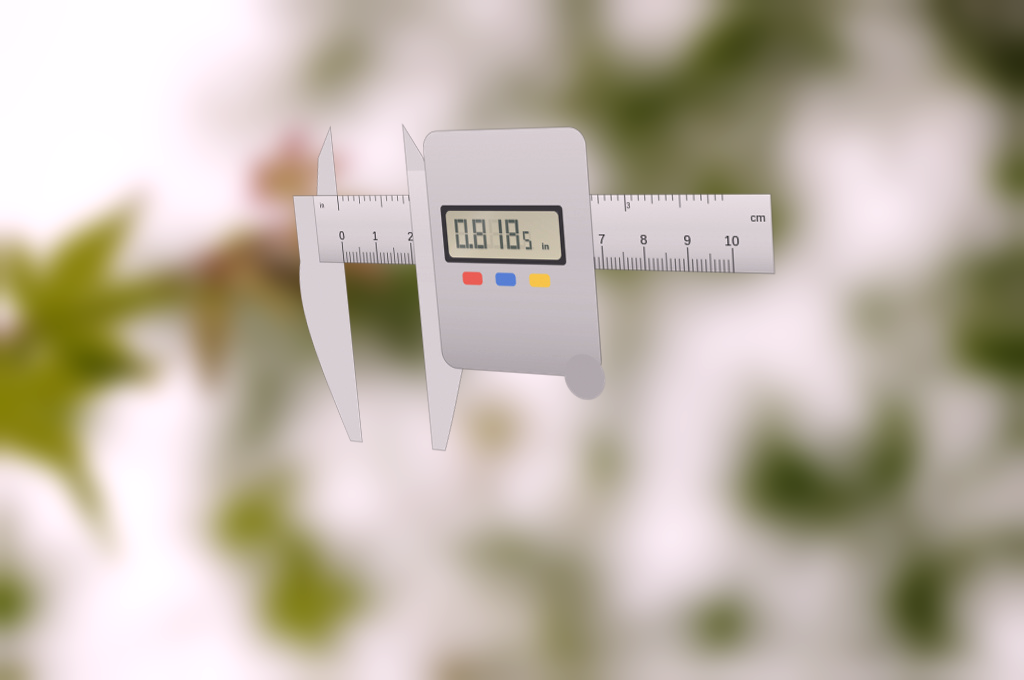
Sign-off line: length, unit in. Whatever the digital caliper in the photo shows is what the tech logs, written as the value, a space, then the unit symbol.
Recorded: 0.8185 in
